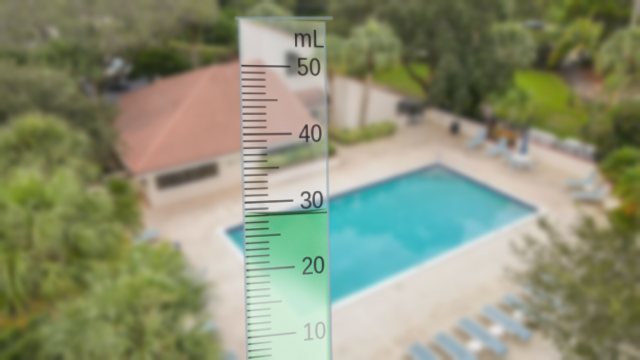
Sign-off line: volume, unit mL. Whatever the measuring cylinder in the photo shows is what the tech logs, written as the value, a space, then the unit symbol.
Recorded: 28 mL
